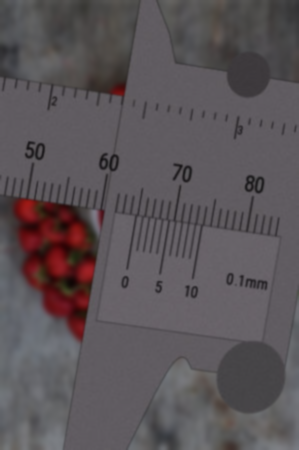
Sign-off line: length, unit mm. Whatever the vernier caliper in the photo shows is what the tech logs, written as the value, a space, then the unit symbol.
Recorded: 64.8 mm
